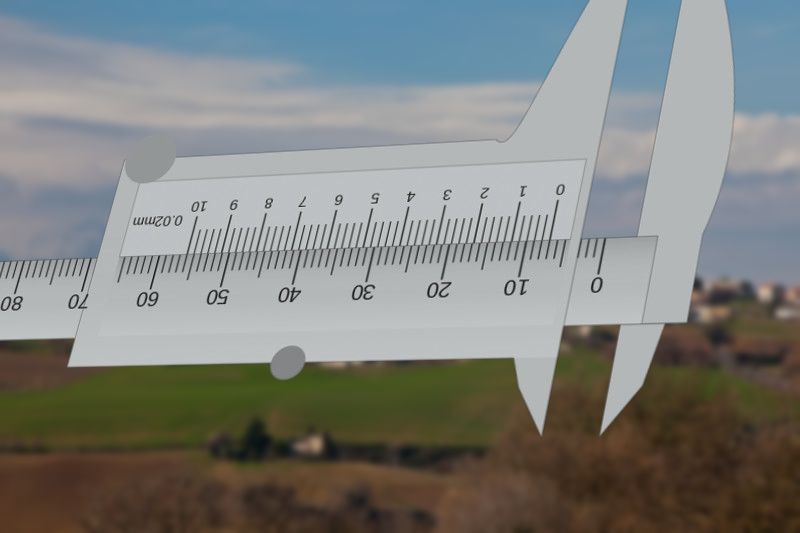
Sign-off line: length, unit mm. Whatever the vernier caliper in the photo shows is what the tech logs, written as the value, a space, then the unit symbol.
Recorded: 7.0 mm
